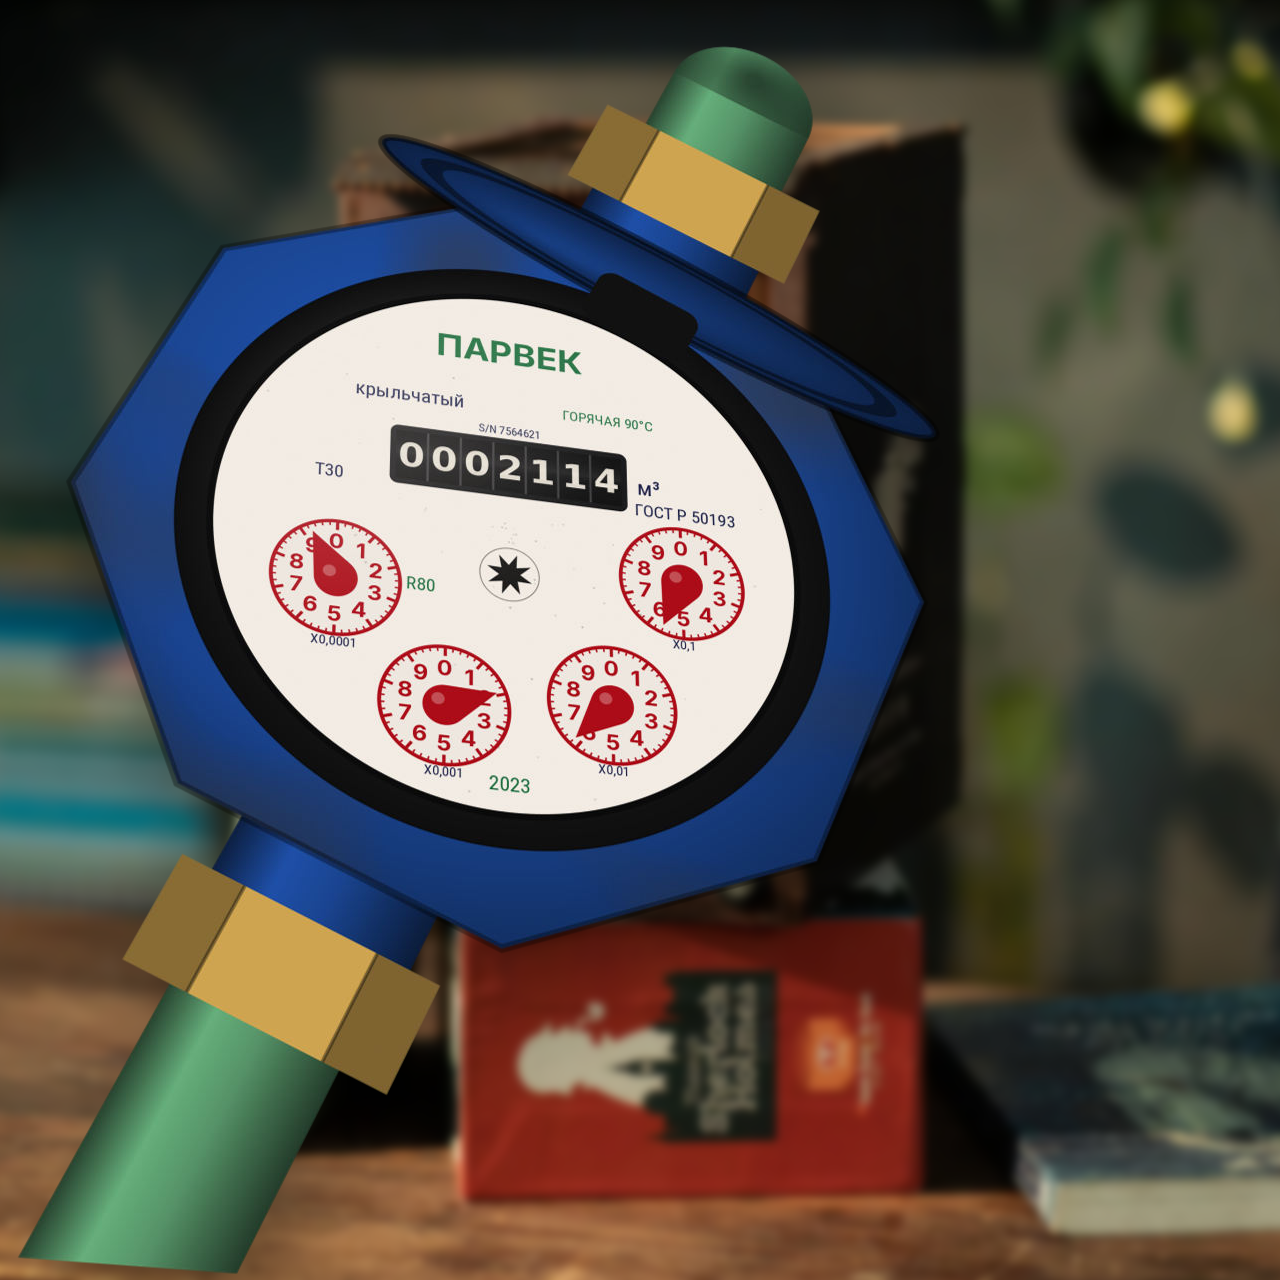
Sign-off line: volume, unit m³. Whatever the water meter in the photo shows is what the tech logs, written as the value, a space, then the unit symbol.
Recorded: 2114.5619 m³
